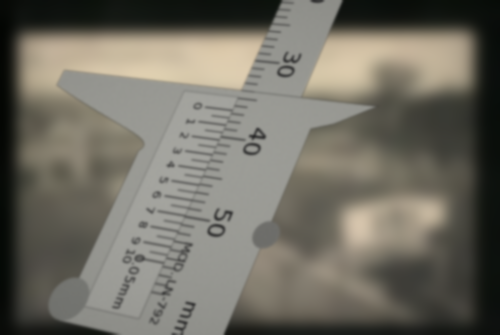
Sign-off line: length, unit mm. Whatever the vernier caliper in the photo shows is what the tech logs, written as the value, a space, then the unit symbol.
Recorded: 36.6 mm
